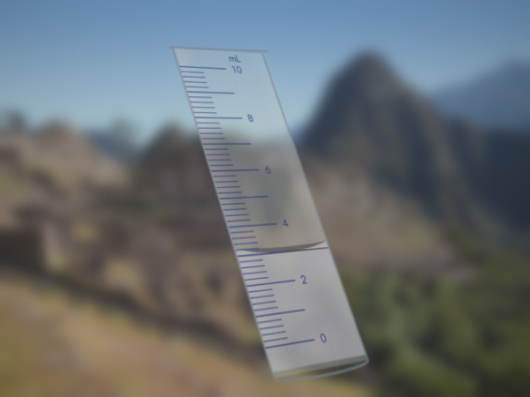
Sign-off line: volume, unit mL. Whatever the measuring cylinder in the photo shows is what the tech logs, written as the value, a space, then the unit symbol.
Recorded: 3 mL
